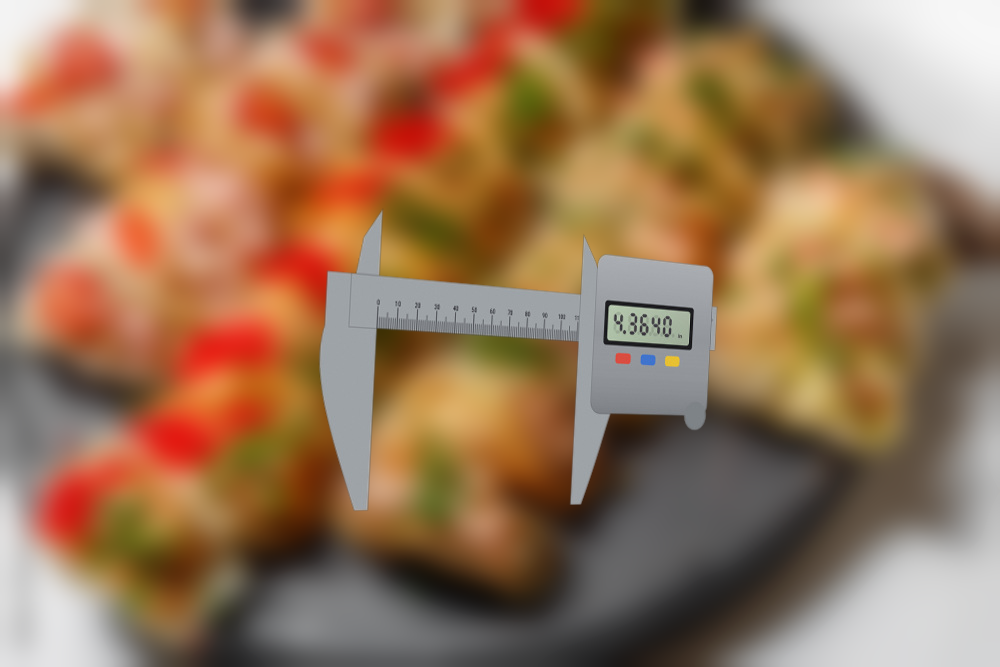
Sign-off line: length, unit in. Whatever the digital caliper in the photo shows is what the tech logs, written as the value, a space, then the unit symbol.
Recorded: 4.3640 in
